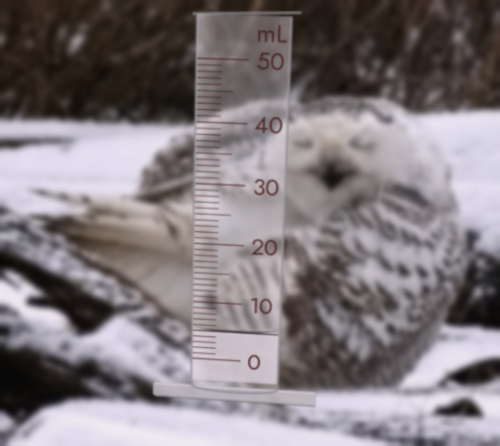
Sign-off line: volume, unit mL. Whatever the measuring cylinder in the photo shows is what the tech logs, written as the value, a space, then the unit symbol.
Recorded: 5 mL
